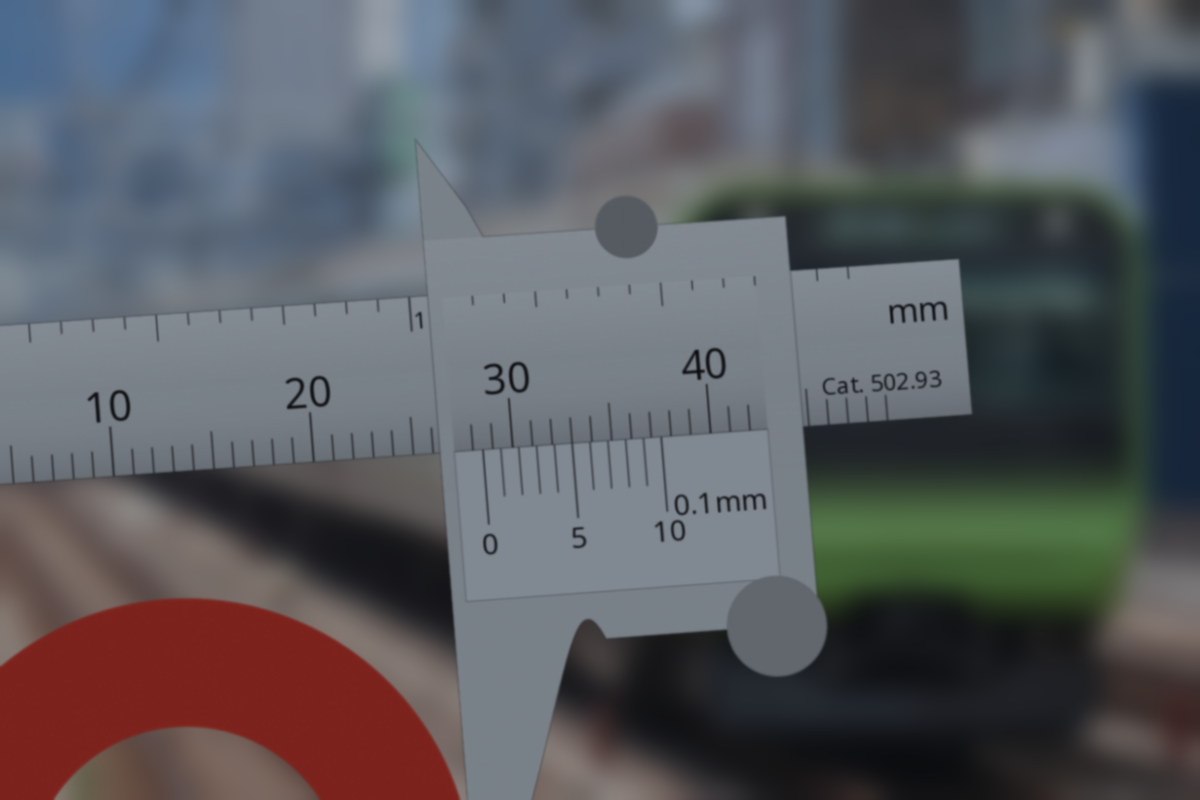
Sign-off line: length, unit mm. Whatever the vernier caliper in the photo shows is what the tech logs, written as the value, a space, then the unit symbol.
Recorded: 28.5 mm
